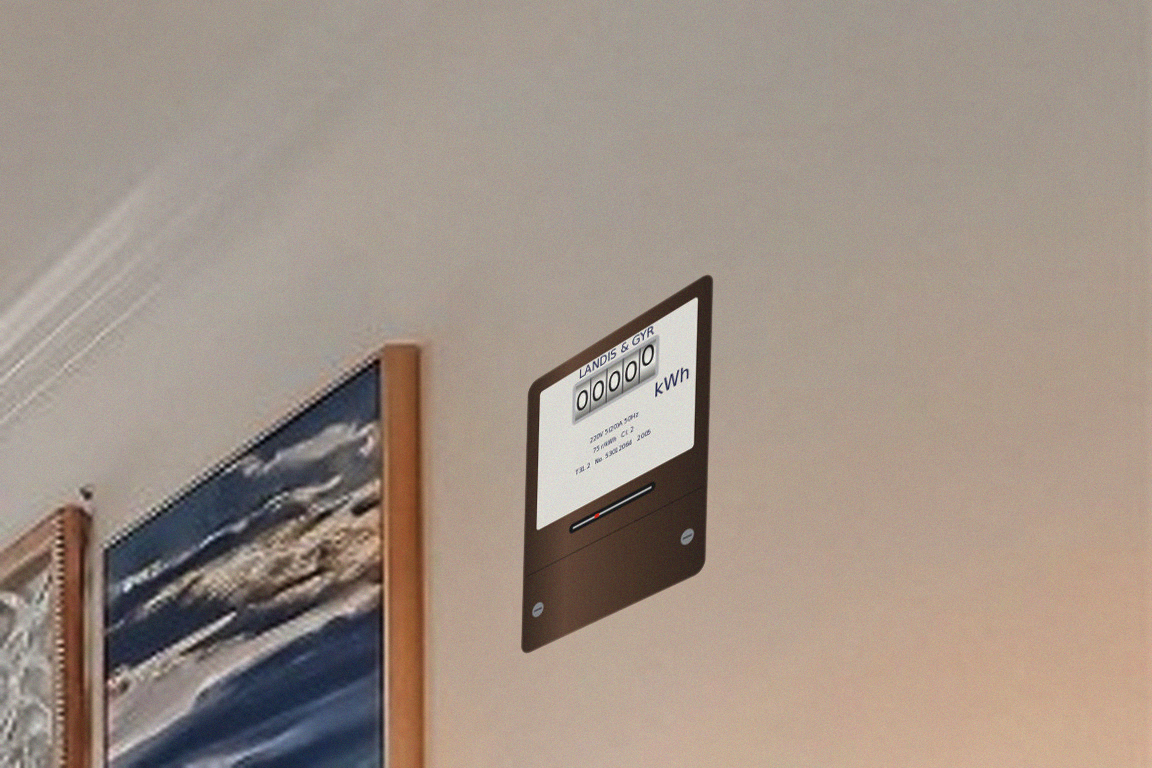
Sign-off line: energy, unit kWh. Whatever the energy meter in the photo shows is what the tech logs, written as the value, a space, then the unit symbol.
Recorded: 0 kWh
